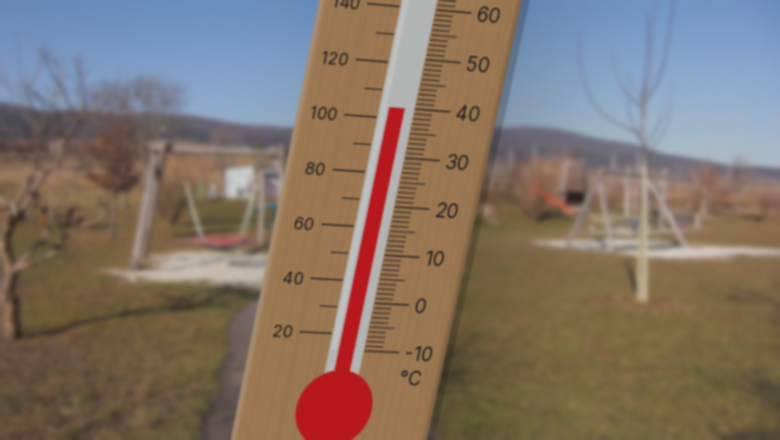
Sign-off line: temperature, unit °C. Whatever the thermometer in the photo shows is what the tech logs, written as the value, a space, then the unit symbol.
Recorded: 40 °C
